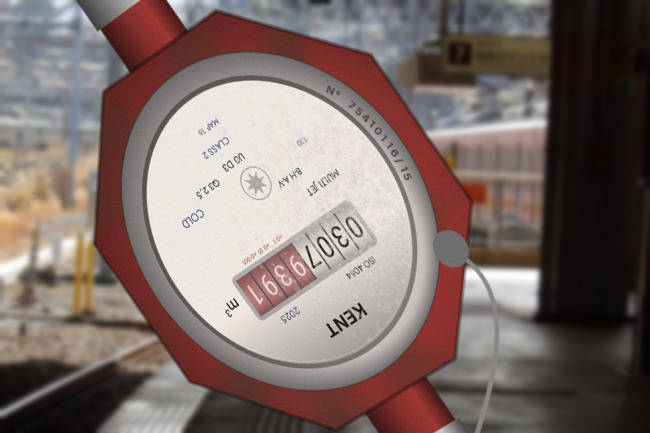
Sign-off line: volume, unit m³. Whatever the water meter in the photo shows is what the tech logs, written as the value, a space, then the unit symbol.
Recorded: 307.9391 m³
